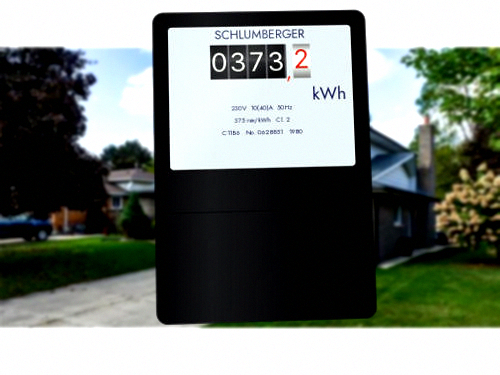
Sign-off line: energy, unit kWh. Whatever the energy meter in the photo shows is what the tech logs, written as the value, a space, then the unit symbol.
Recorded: 373.2 kWh
